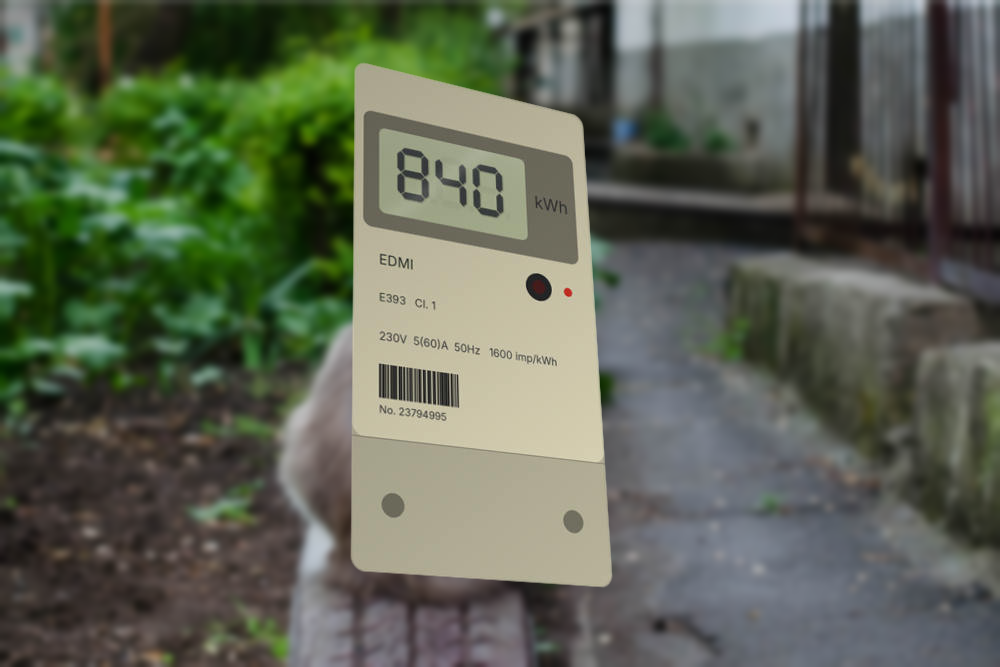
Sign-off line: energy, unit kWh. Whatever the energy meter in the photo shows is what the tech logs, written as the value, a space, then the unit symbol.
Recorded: 840 kWh
